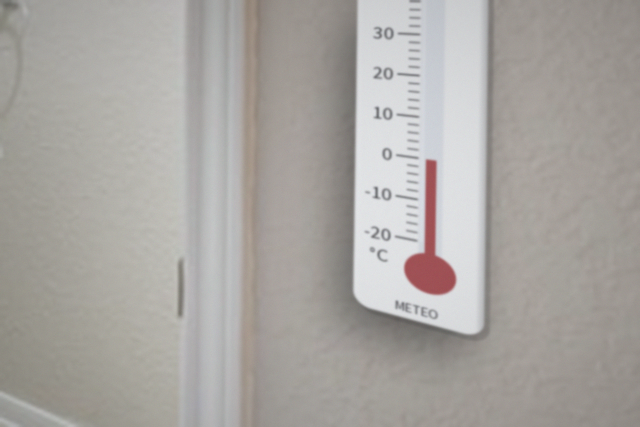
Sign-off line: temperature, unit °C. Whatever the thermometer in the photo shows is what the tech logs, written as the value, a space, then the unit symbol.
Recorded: 0 °C
